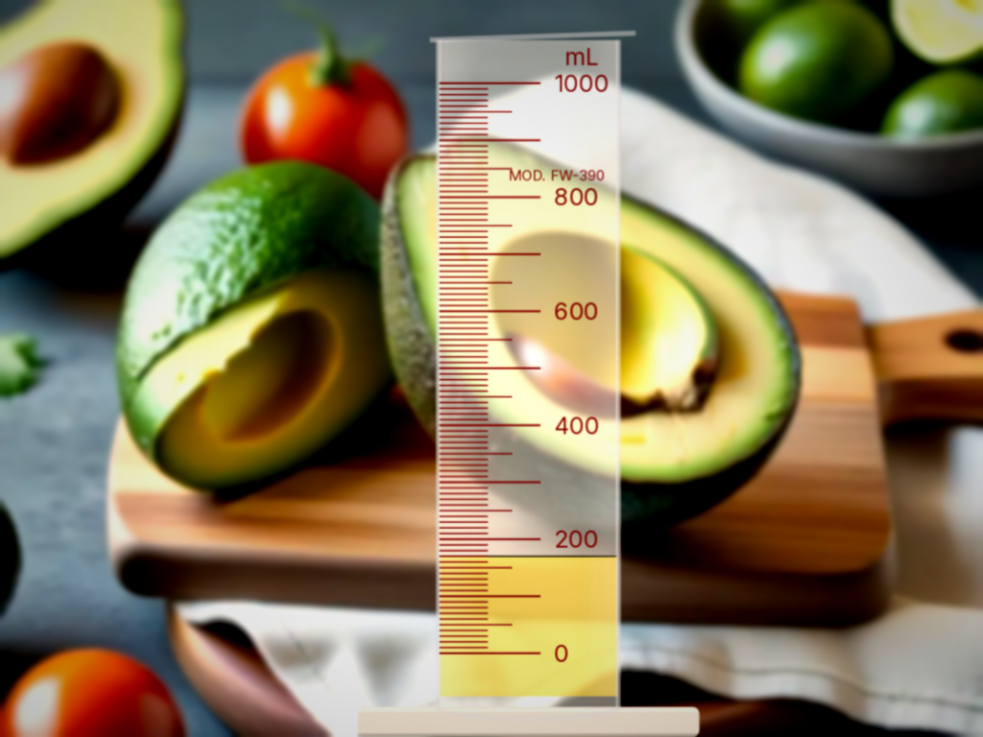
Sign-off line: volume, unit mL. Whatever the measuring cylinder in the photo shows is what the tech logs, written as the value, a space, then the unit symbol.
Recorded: 170 mL
